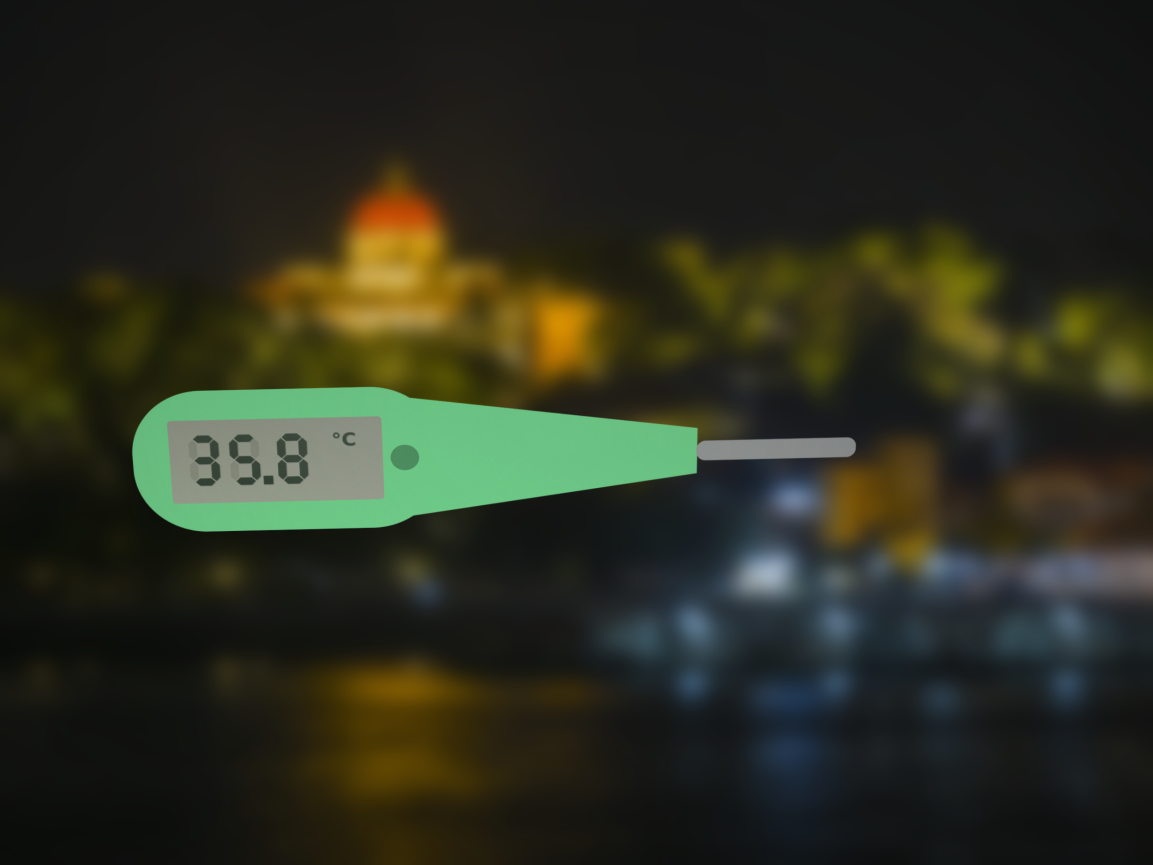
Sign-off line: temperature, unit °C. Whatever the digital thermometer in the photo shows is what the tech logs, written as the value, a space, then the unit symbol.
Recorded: 35.8 °C
